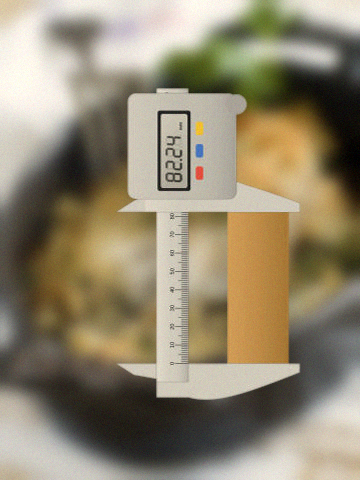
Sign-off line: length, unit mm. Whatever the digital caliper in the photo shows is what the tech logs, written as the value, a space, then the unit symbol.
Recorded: 82.24 mm
